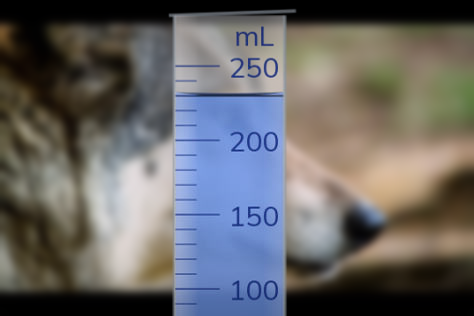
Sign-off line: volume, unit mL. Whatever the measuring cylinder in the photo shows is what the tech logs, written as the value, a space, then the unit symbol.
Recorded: 230 mL
